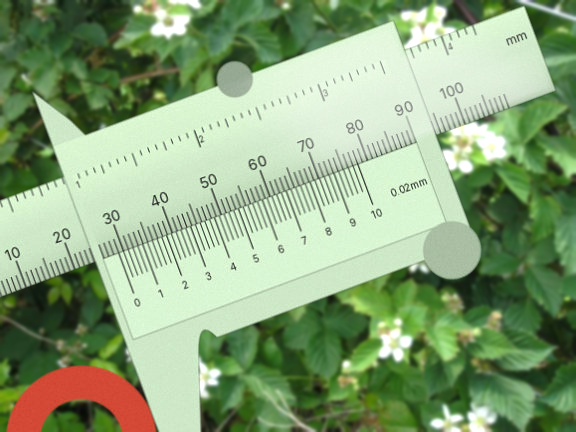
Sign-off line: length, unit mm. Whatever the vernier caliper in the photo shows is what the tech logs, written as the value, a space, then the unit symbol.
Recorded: 29.0 mm
